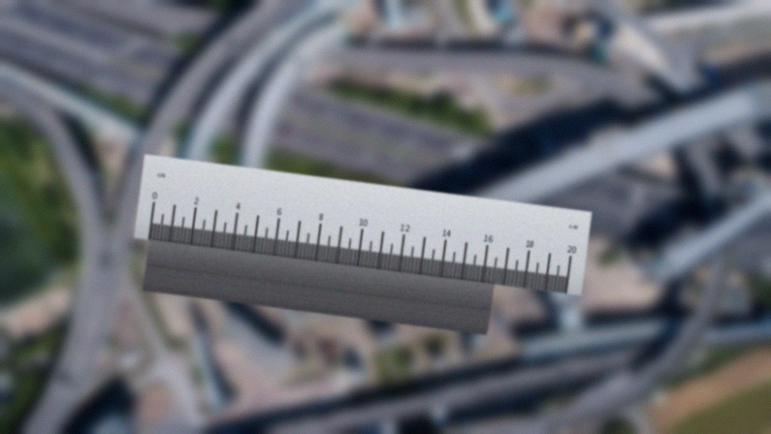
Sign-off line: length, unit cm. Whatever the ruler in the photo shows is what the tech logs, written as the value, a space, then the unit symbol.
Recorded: 16.5 cm
